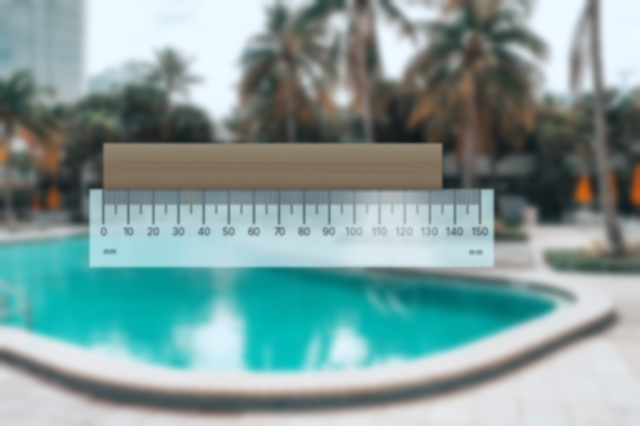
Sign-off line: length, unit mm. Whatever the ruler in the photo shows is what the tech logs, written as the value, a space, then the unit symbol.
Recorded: 135 mm
